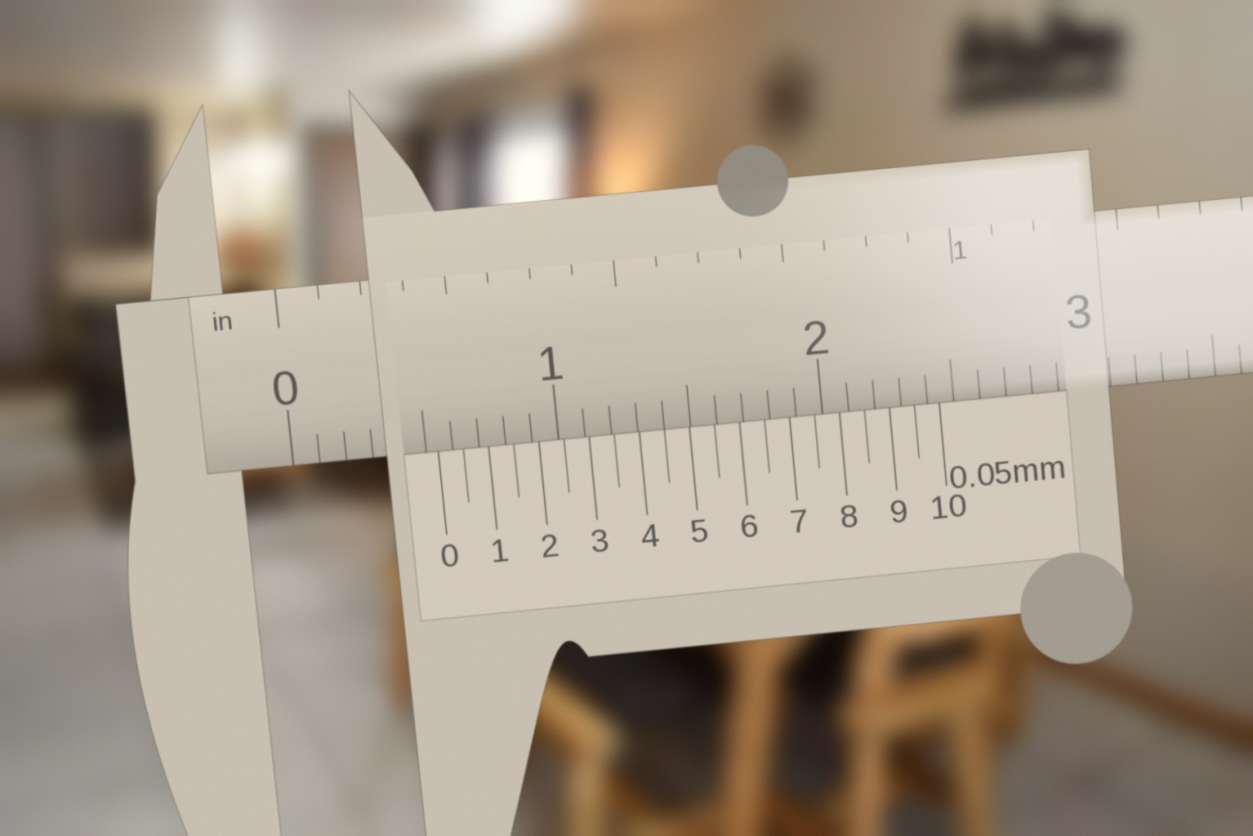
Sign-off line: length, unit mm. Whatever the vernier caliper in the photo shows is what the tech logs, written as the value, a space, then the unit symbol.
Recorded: 5.45 mm
